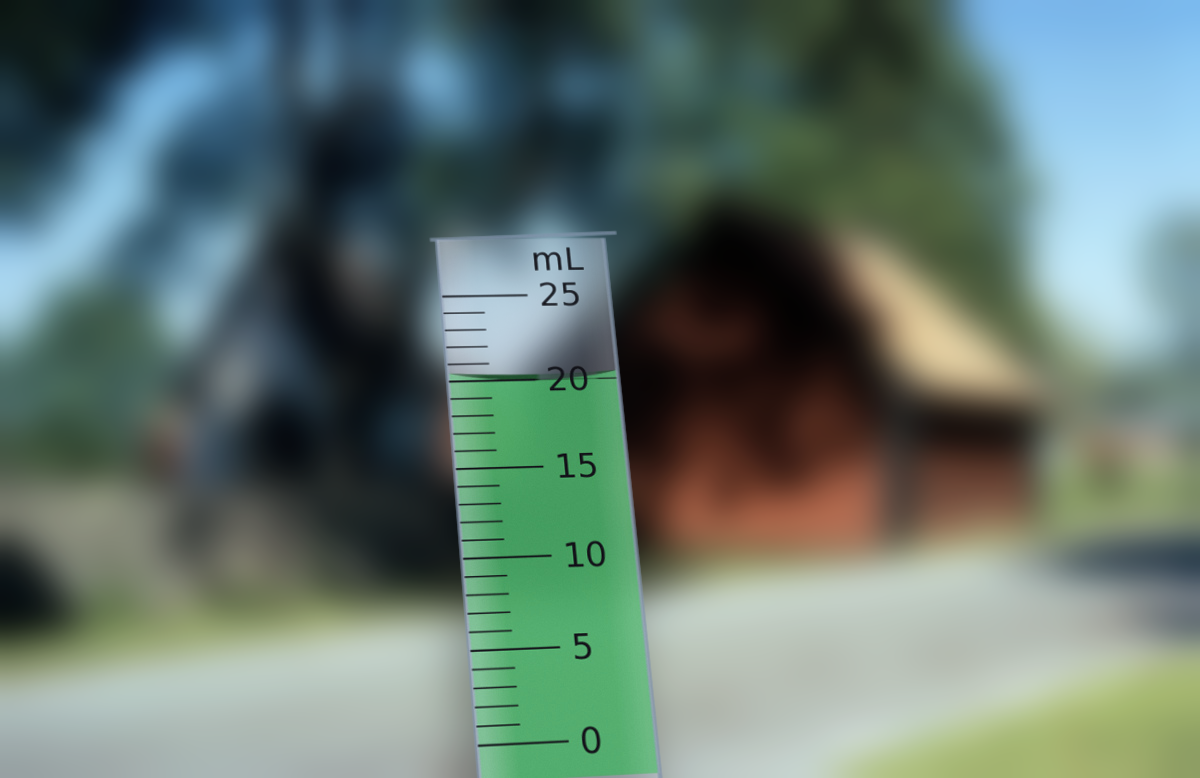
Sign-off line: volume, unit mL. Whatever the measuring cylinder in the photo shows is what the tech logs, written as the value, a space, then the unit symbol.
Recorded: 20 mL
